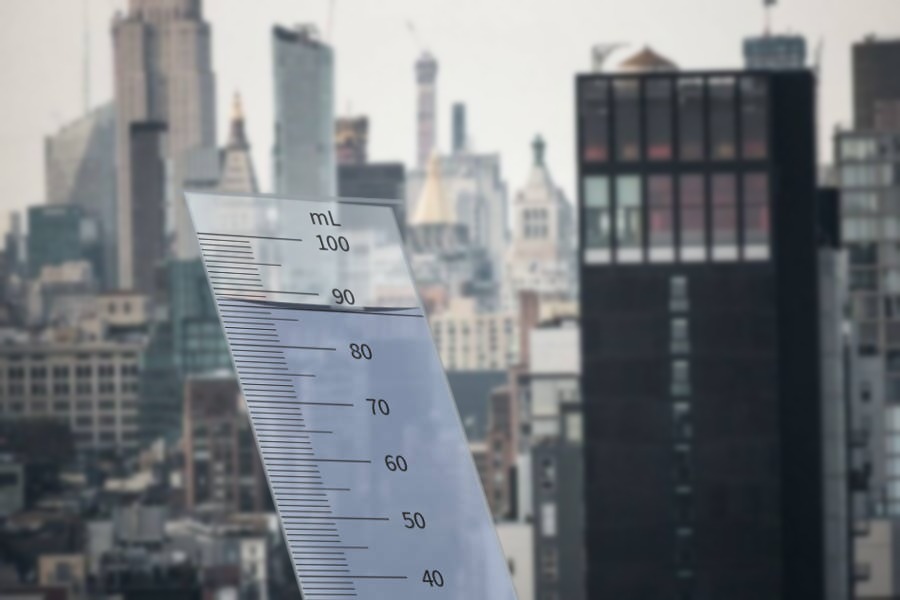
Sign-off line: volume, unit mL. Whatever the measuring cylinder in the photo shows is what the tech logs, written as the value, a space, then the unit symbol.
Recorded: 87 mL
